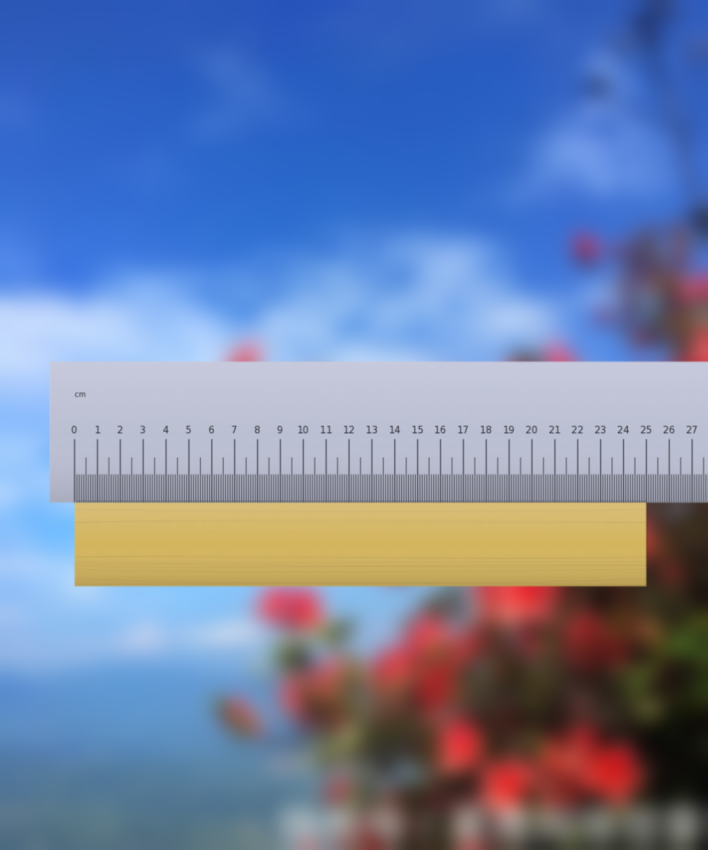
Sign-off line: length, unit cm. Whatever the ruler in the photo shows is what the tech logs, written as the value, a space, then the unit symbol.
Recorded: 25 cm
